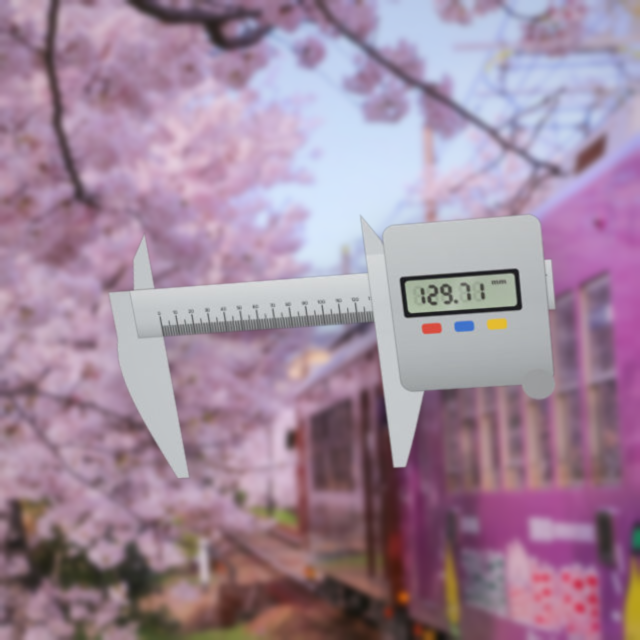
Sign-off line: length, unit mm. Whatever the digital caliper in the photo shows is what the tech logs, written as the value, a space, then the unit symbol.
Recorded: 129.71 mm
